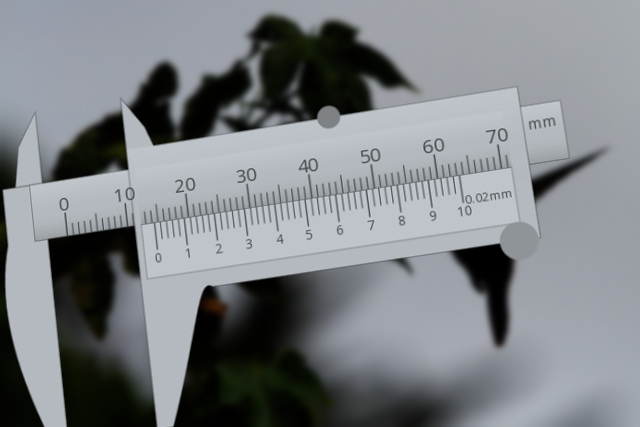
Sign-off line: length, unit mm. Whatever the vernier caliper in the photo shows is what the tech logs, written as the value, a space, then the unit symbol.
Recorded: 14.4 mm
